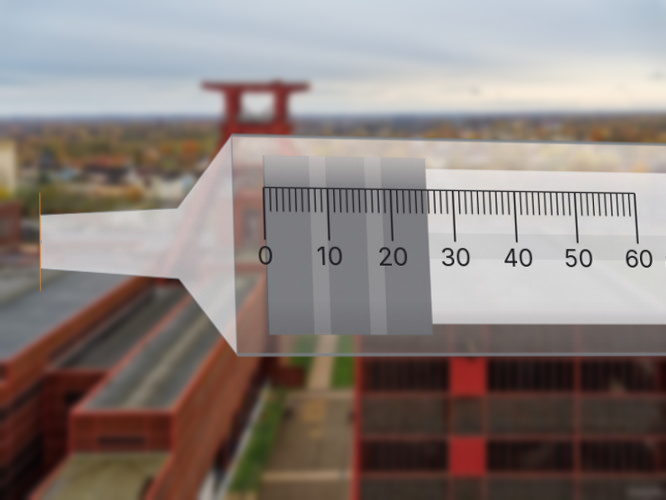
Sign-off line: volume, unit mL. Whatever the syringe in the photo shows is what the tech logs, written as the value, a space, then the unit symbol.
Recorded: 0 mL
